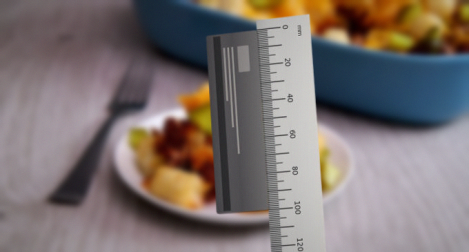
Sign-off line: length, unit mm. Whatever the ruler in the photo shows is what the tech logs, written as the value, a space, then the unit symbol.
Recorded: 100 mm
